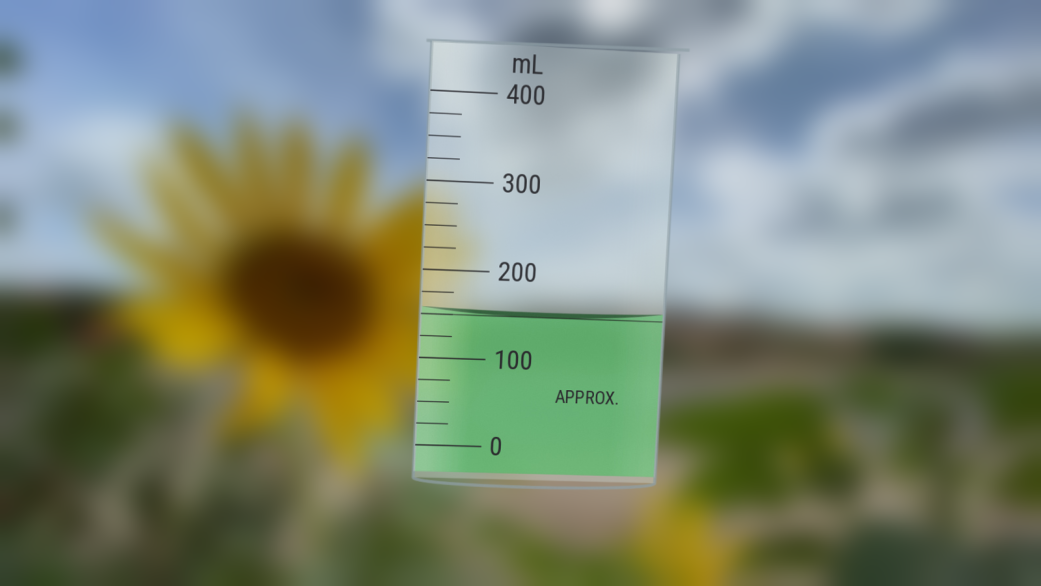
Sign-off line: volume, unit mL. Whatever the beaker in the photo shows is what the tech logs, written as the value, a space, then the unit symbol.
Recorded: 150 mL
